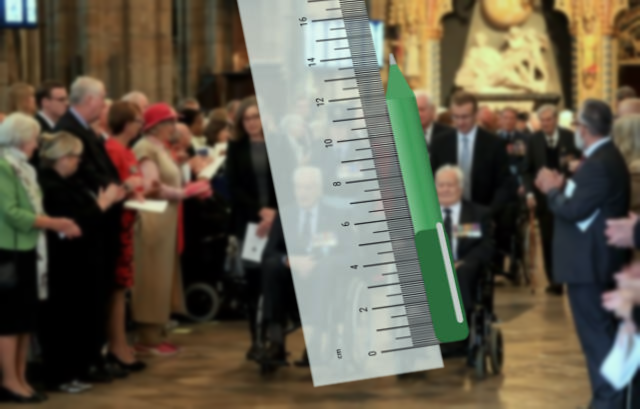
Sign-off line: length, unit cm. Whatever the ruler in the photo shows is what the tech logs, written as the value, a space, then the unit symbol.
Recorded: 14 cm
